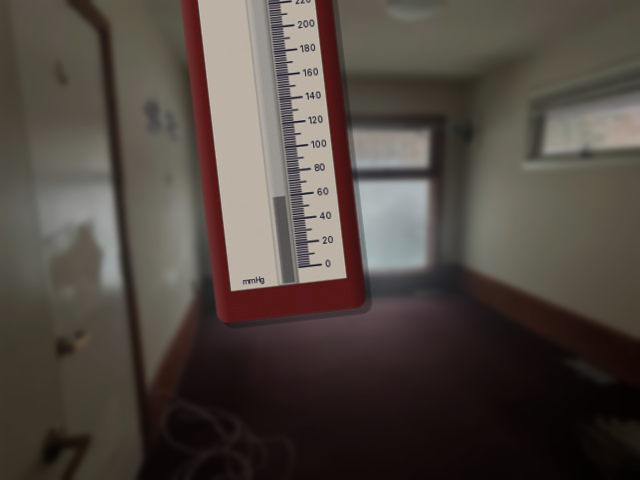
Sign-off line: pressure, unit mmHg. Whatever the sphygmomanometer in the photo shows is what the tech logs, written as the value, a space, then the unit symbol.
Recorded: 60 mmHg
